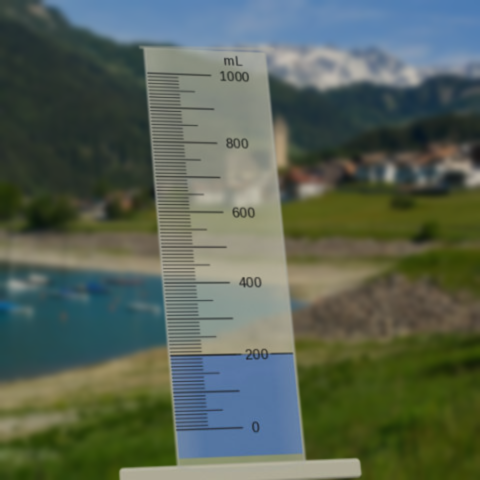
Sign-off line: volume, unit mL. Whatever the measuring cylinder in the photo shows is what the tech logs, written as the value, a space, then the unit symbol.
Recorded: 200 mL
